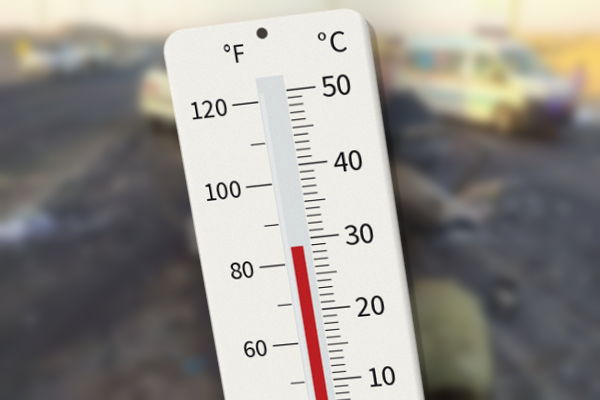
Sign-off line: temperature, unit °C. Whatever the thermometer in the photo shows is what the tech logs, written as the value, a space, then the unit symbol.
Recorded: 29 °C
